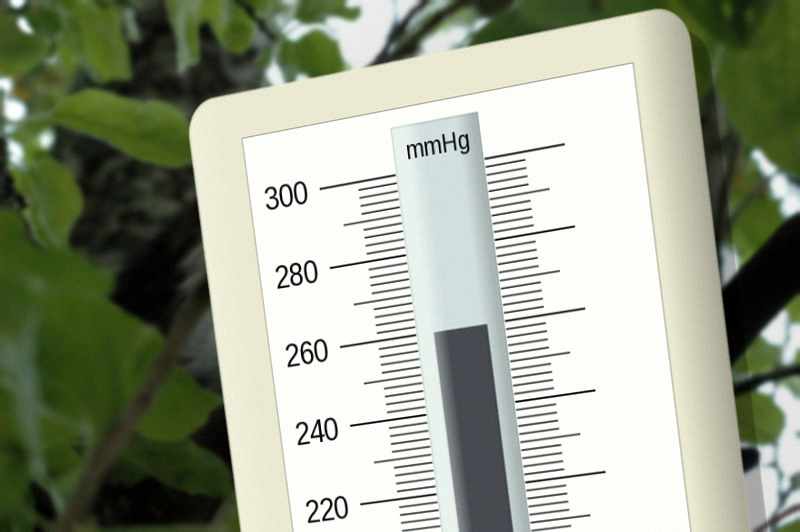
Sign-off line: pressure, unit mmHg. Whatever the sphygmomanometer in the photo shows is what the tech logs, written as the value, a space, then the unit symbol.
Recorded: 260 mmHg
